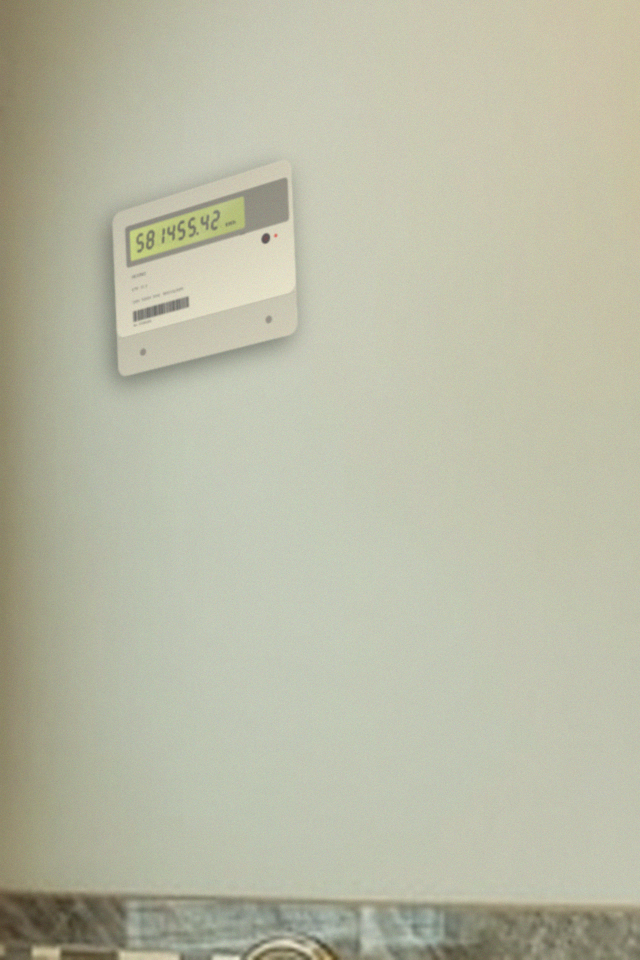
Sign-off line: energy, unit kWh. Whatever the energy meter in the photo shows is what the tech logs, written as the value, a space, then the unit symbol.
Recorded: 581455.42 kWh
